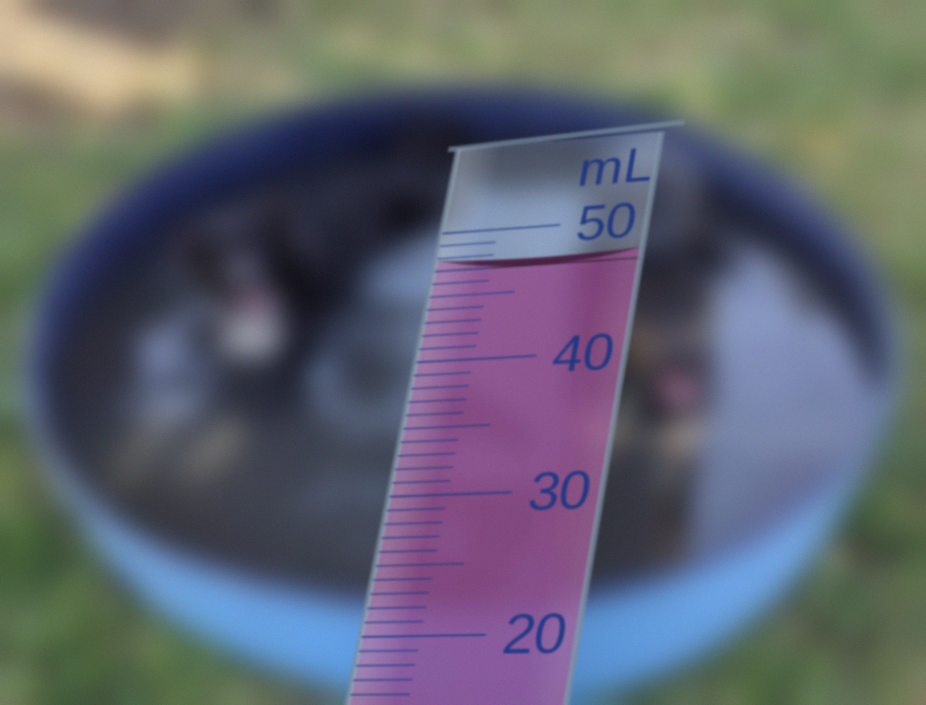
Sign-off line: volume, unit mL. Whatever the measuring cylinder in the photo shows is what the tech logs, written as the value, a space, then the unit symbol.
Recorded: 47 mL
